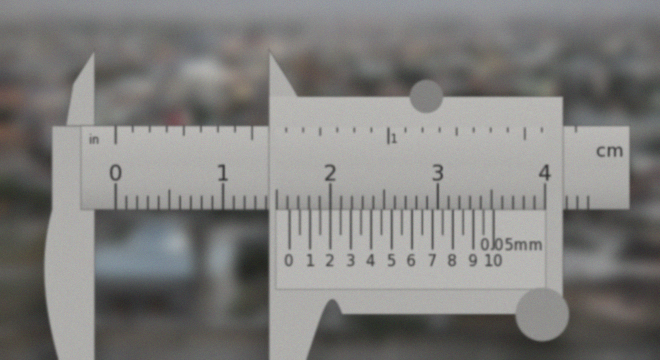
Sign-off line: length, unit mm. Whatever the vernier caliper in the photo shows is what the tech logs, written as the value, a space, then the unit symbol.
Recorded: 16.2 mm
